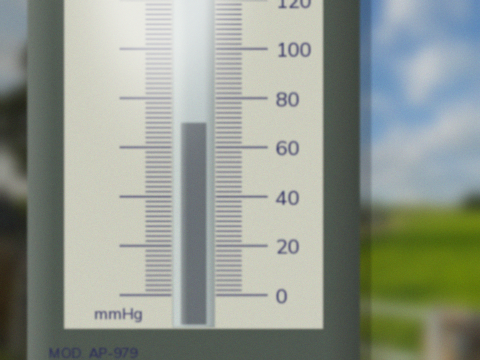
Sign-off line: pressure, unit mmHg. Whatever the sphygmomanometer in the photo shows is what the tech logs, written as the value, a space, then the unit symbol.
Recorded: 70 mmHg
